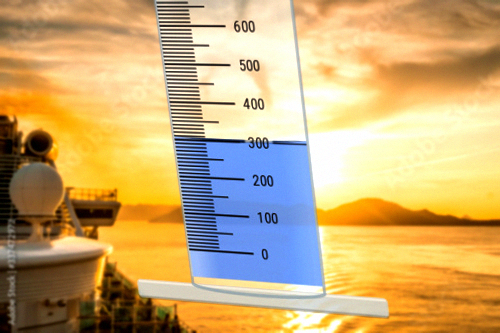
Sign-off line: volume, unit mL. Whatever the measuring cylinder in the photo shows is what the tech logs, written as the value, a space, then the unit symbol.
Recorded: 300 mL
